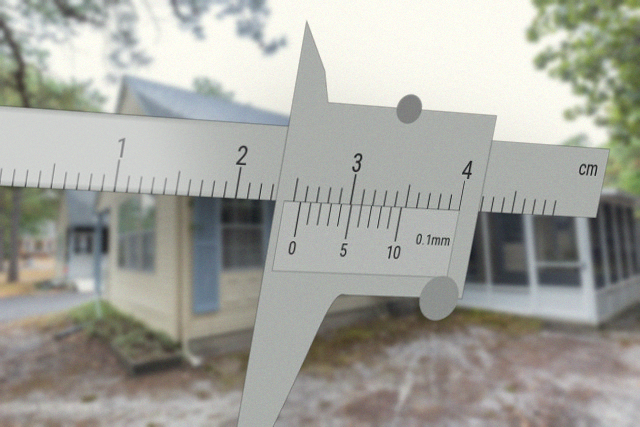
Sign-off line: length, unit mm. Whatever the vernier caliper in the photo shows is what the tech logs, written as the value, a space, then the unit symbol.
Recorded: 25.6 mm
